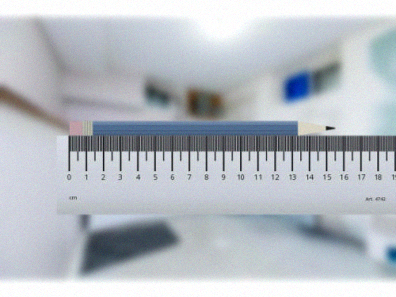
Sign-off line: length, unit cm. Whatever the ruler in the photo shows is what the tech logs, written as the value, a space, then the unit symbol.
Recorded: 15.5 cm
